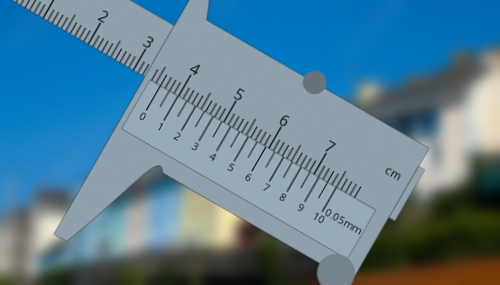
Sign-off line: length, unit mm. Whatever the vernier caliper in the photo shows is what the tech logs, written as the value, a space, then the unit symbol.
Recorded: 36.0 mm
